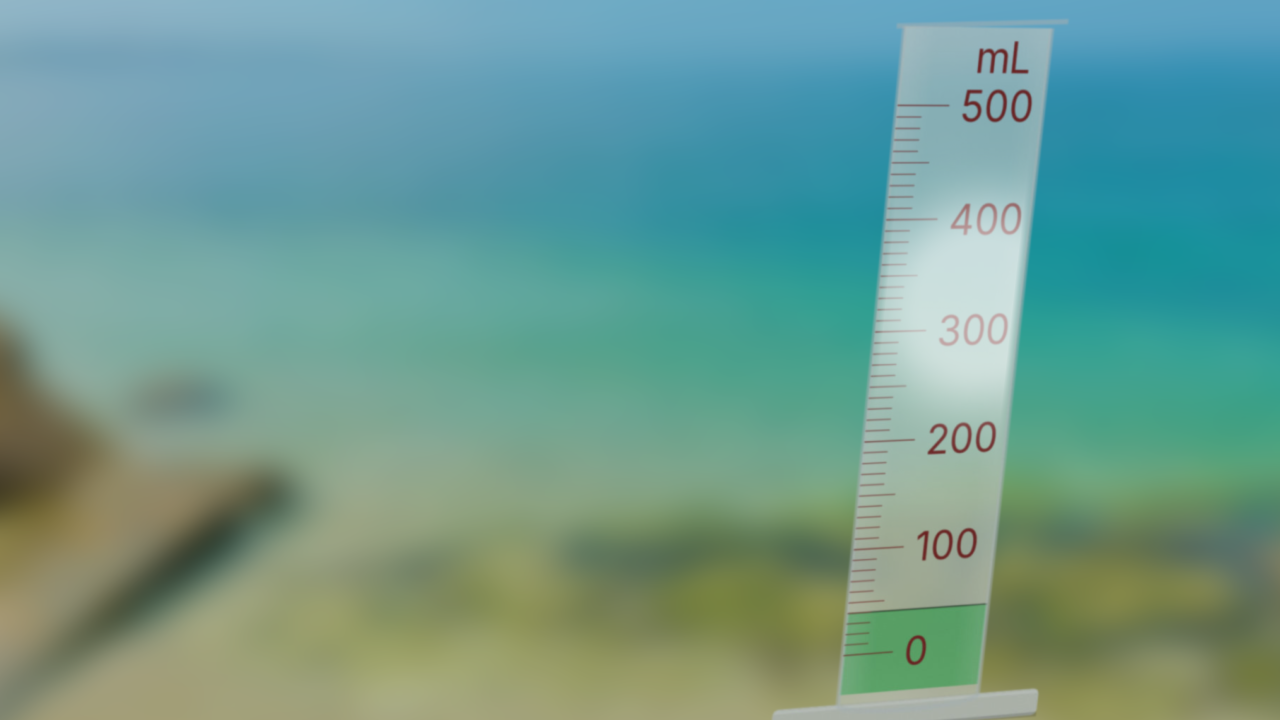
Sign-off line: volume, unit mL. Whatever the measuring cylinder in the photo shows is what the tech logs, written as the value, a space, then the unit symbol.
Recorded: 40 mL
